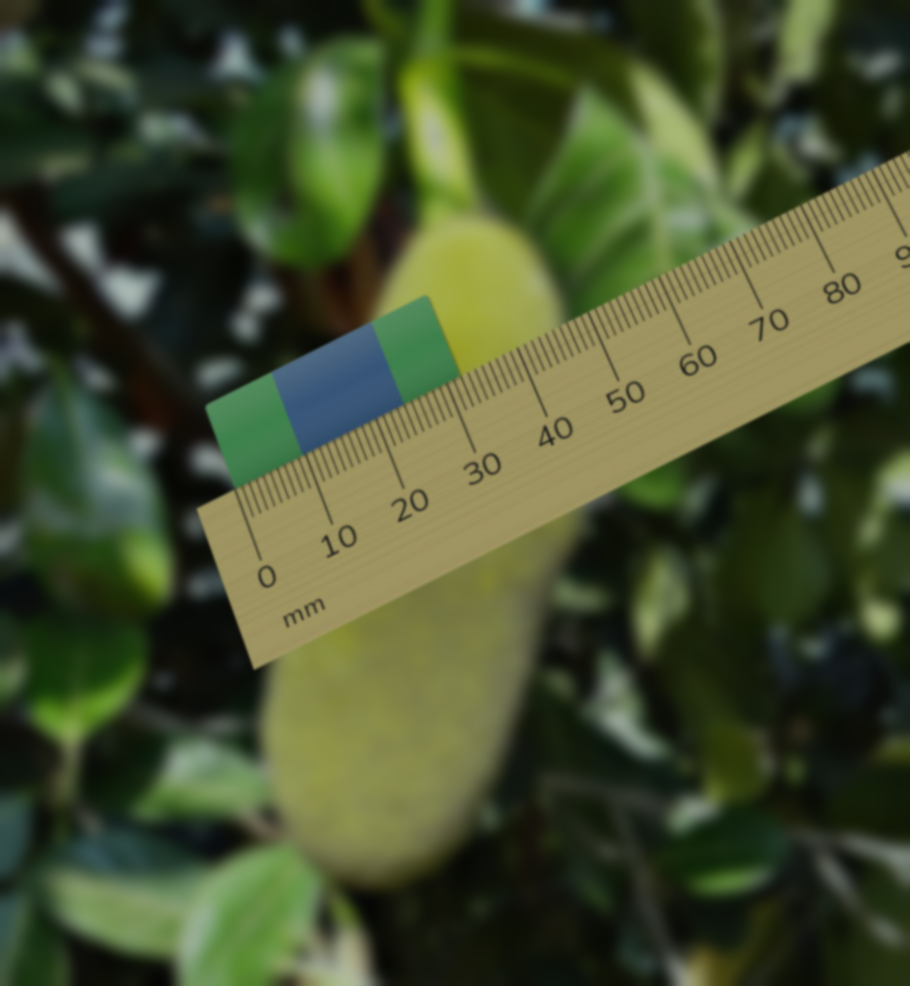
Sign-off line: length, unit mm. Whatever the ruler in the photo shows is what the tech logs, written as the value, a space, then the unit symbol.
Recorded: 32 mm
